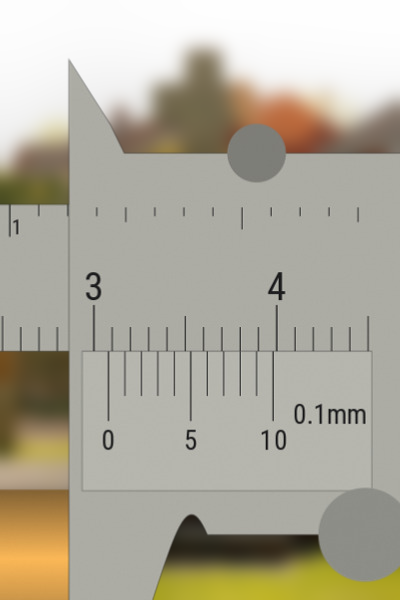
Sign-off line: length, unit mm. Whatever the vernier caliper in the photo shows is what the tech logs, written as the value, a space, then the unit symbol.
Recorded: 30.8 mm
